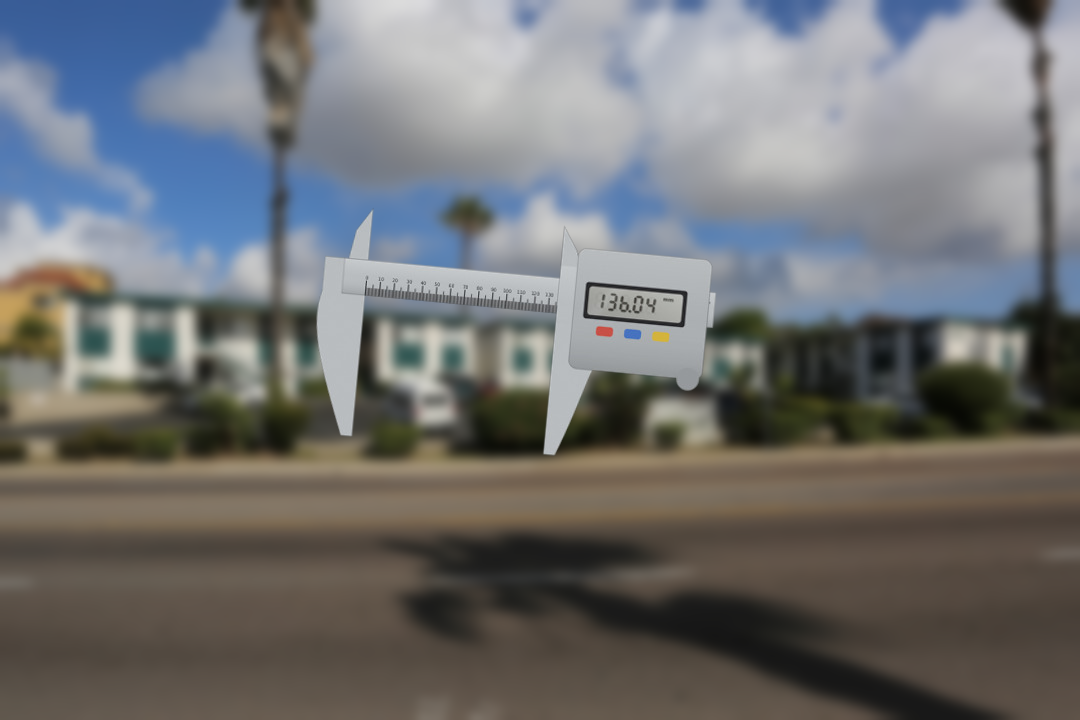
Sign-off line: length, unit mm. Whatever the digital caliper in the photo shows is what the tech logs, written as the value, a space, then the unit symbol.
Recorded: 136.04 mm
